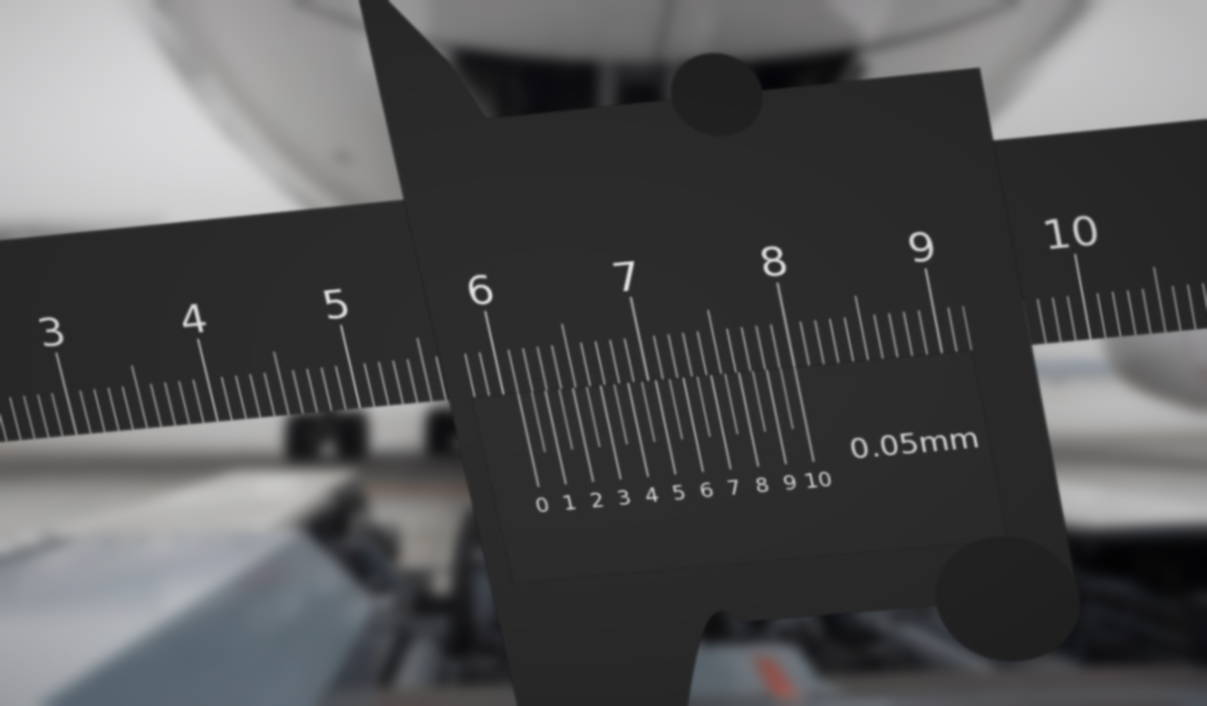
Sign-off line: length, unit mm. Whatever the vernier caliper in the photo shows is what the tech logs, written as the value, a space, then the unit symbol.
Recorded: 61.0 mm
